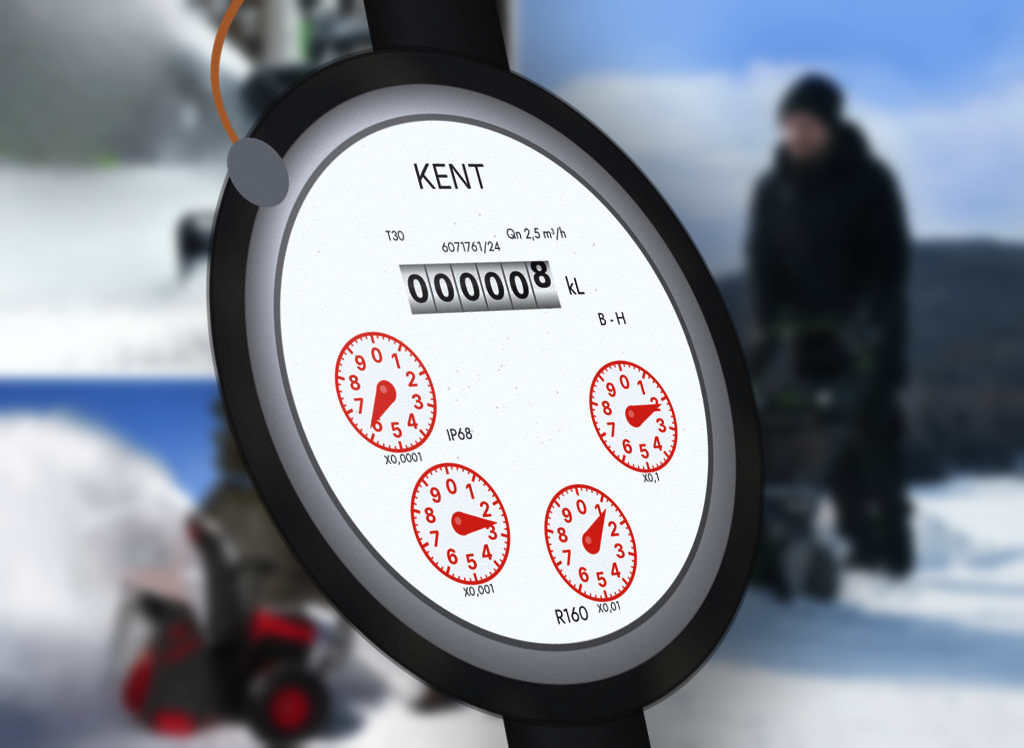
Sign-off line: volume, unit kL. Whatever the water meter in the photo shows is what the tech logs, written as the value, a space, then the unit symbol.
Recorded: 8.2126 kL
